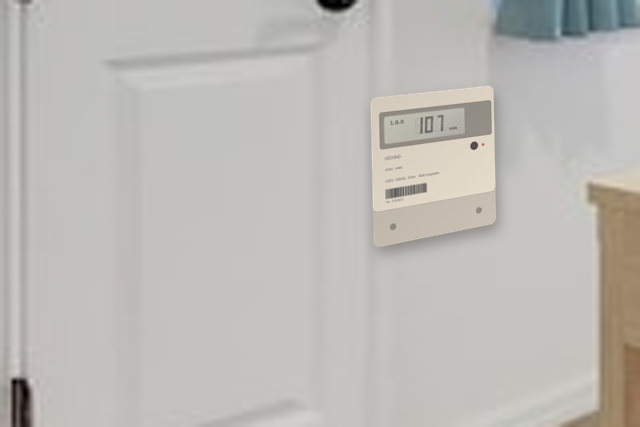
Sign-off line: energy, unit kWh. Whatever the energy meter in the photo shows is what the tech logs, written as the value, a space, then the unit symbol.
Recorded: 107 kWh
